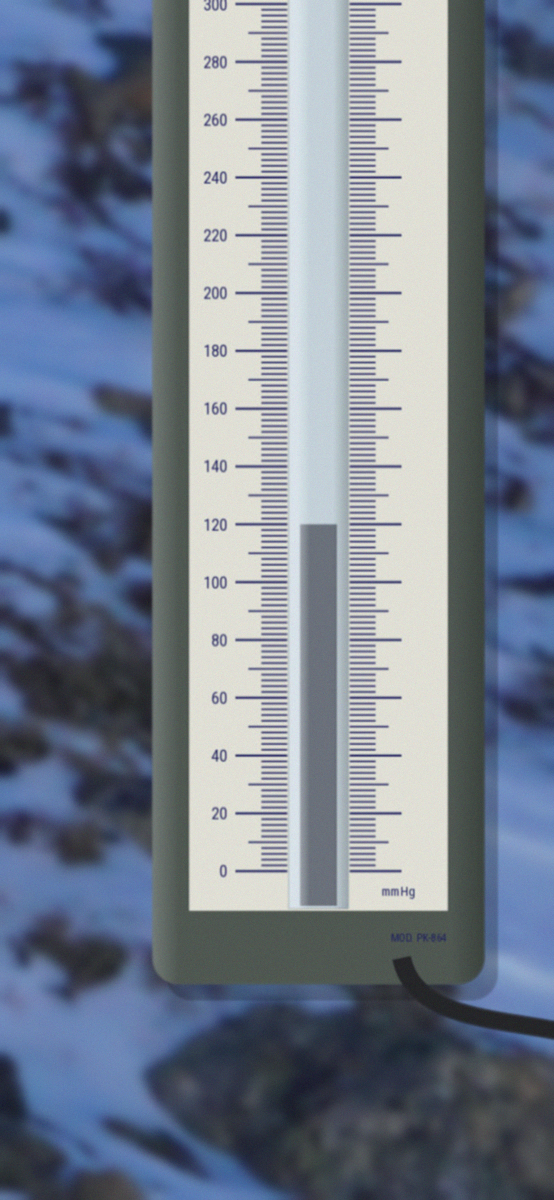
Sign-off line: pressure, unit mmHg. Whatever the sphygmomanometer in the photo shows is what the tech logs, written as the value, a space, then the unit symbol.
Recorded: 120 mmHg
